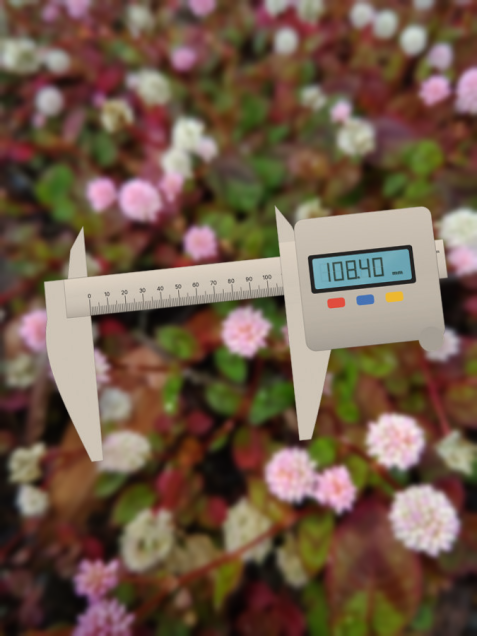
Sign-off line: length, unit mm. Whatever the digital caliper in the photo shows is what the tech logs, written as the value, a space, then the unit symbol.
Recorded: 108.40 mm
